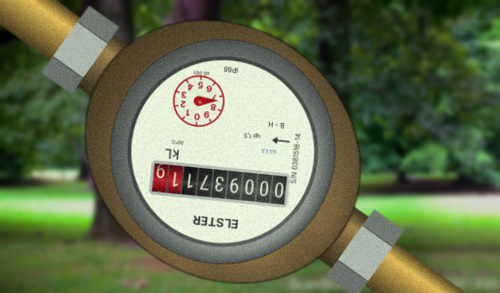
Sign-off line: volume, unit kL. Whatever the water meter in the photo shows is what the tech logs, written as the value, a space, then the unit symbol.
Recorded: 9371.187 kL
